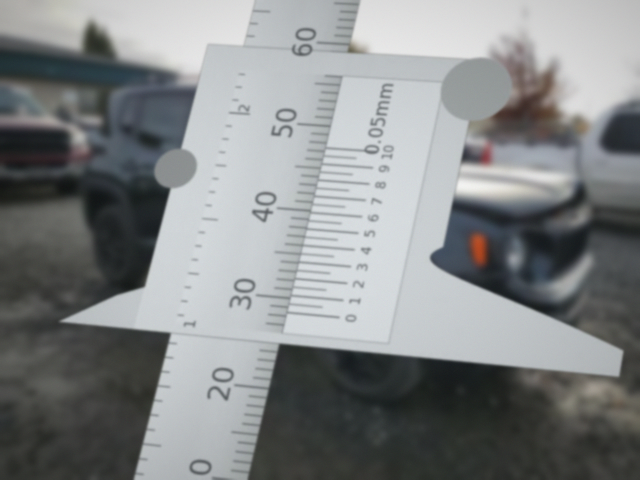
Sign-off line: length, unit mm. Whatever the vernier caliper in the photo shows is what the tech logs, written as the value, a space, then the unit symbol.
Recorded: 28.4 mm
